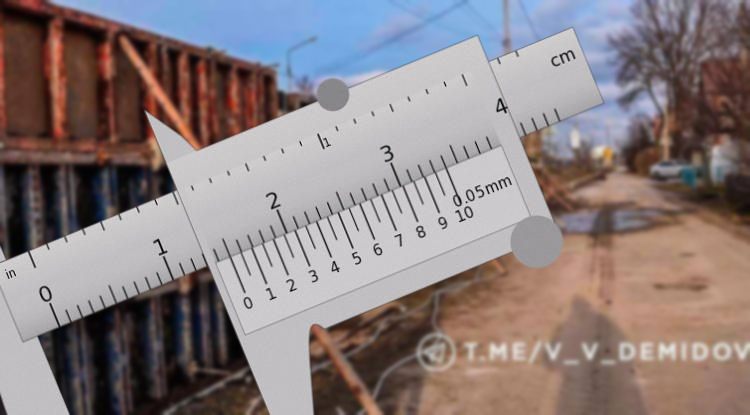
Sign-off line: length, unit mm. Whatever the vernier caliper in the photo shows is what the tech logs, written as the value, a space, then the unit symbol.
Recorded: 15.0 mm
